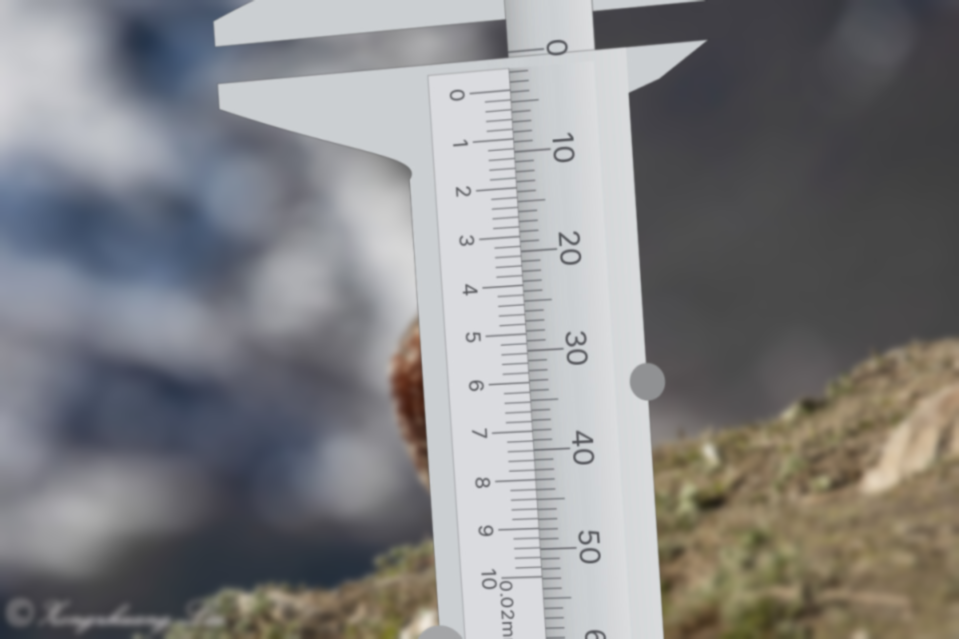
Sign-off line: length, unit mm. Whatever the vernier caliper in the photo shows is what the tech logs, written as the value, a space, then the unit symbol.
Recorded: 3.8 mm
